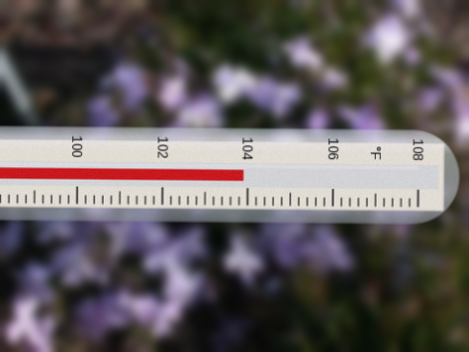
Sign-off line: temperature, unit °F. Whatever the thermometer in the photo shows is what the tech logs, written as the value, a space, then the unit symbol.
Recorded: 103.9 °F
